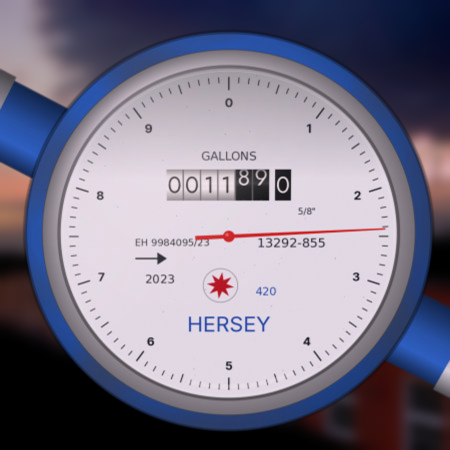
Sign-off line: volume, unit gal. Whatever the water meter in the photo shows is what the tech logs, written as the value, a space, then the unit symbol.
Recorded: 11892.4 gal
